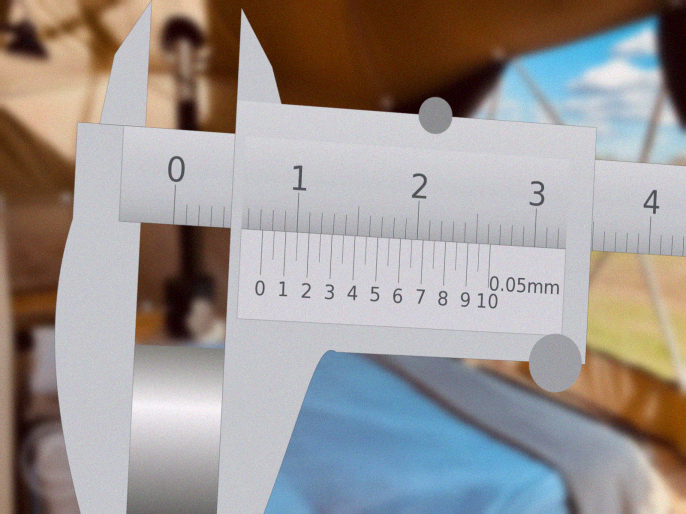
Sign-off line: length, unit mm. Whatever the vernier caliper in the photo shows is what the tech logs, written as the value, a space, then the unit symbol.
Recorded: 7.2 mm
